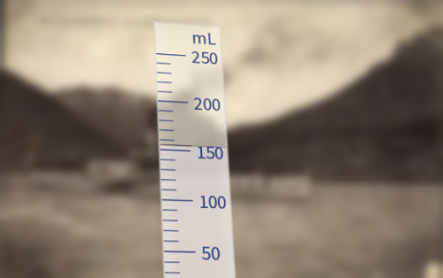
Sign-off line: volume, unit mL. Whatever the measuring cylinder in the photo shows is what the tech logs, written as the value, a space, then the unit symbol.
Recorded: 155 mL
